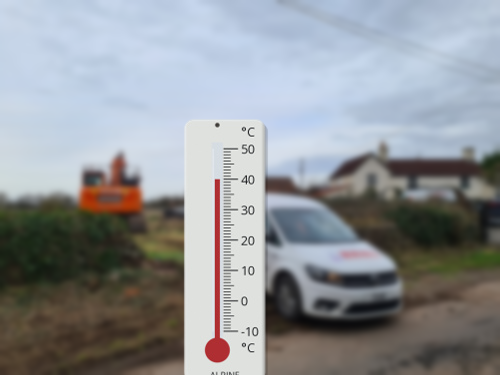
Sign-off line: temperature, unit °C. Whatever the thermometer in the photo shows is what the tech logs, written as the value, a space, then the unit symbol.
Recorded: 40 °C
